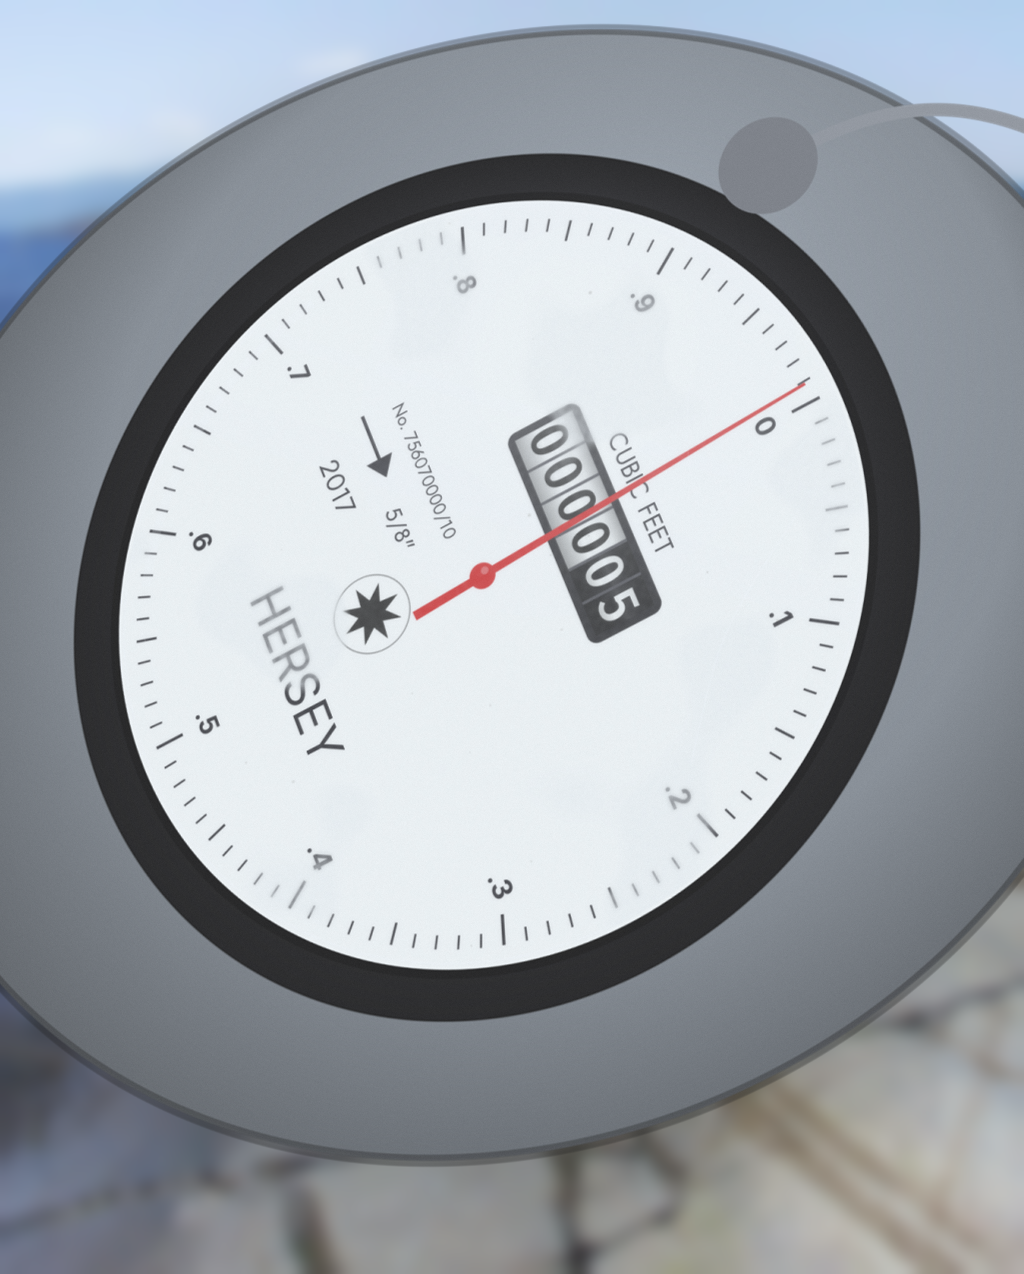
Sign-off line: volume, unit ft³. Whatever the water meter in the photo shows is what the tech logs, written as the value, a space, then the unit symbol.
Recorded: 4.99 ft³
